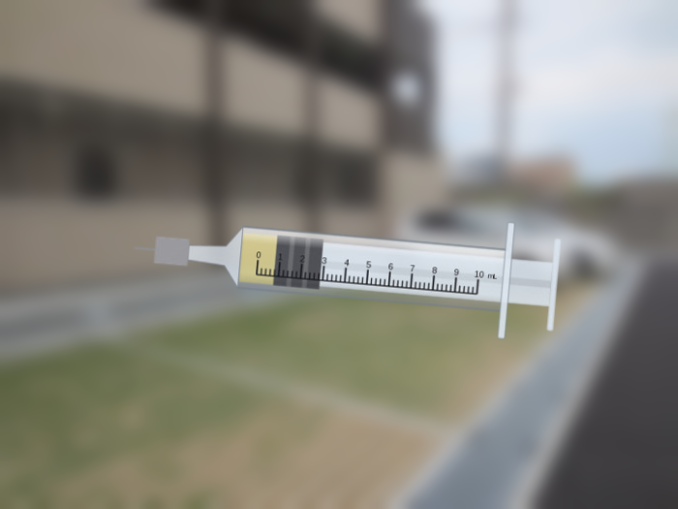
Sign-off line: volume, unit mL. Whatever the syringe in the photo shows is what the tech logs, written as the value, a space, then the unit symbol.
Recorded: 0.8 mL
